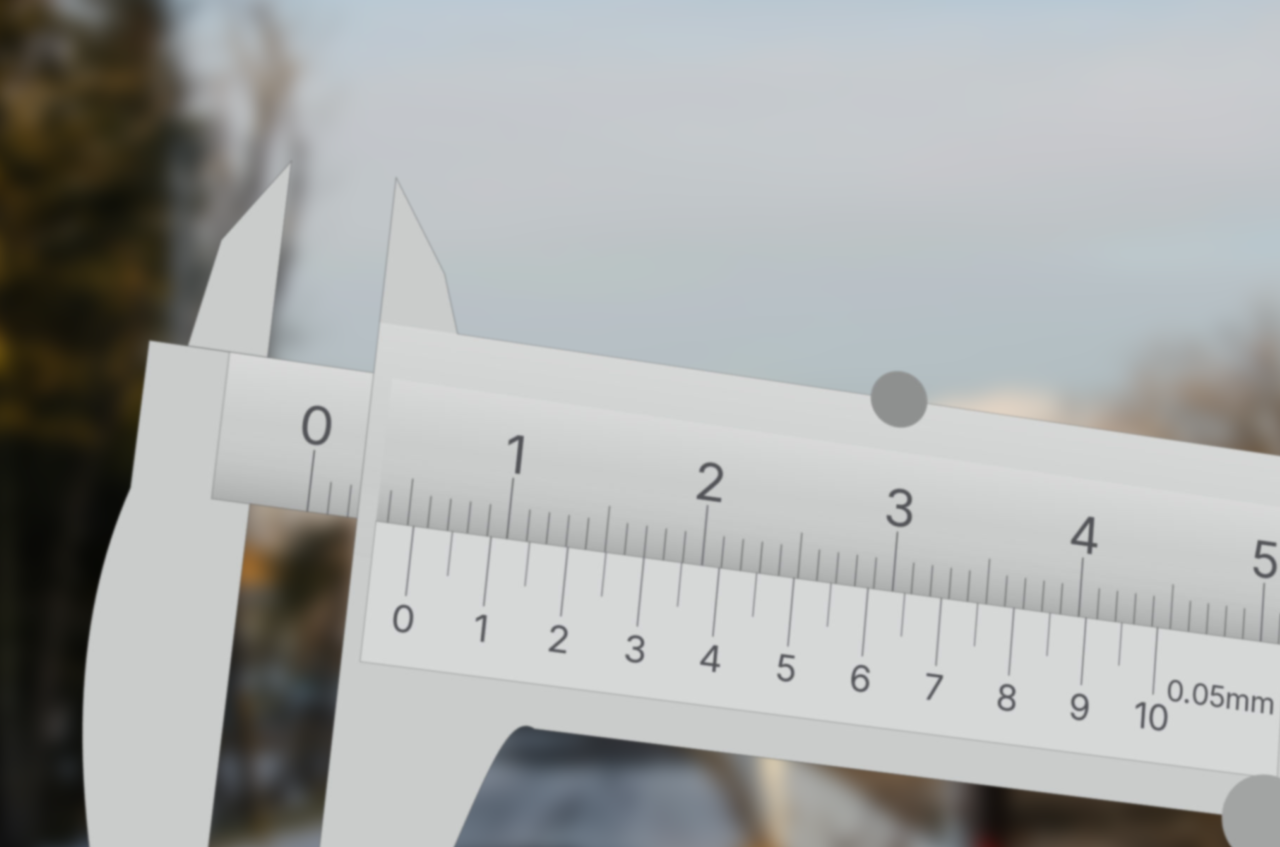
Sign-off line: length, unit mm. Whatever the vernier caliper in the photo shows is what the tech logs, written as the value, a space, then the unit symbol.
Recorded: 5.3 mm
